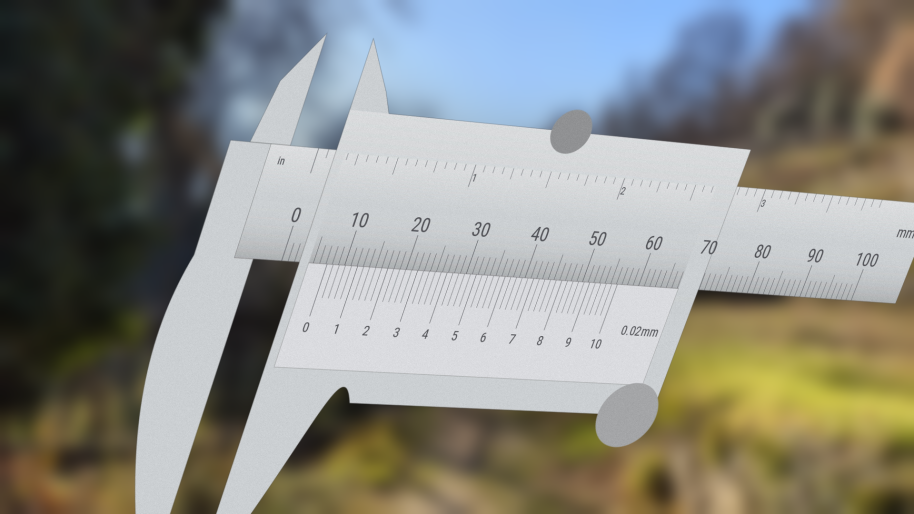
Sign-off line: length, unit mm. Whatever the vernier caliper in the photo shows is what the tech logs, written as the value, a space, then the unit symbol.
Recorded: 7.2 mm
